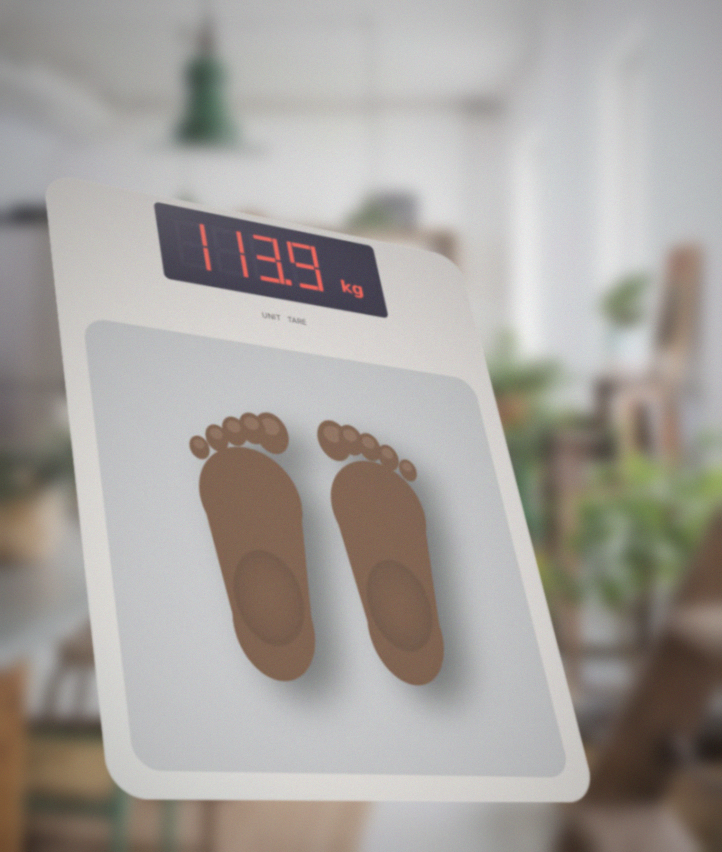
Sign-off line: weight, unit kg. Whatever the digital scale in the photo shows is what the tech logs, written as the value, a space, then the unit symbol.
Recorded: 113.9 kg
